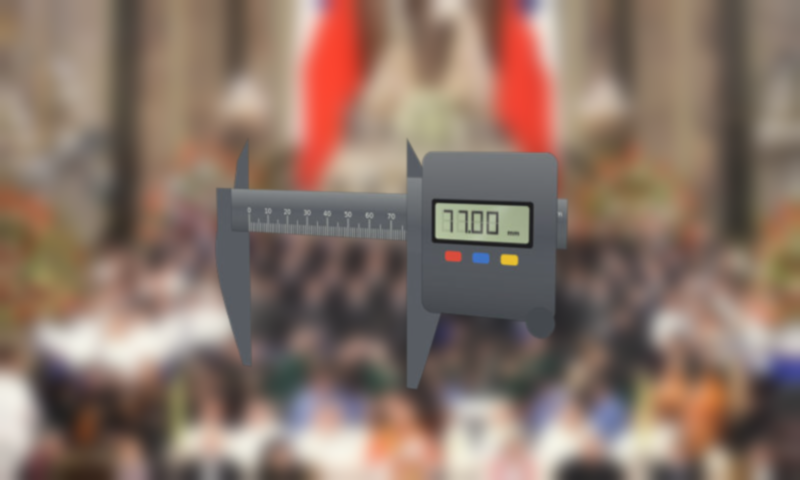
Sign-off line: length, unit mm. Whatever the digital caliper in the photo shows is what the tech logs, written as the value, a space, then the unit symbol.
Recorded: 77.00 mm
